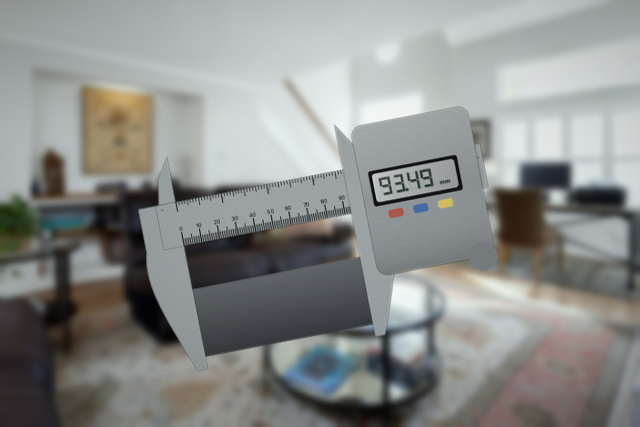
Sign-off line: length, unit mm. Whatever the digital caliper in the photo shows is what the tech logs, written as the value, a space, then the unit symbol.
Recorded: 93.49 mm
